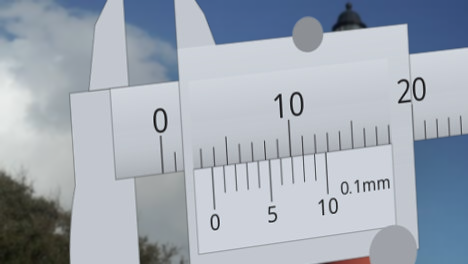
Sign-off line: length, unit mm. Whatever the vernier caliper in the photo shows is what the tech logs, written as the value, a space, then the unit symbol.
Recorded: 3.8 mm
